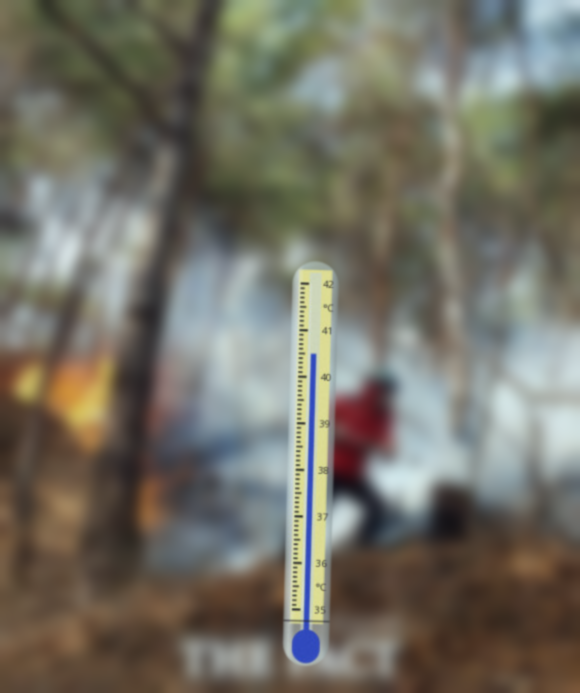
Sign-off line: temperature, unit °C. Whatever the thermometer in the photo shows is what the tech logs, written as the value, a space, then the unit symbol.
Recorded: 40.5 °C
